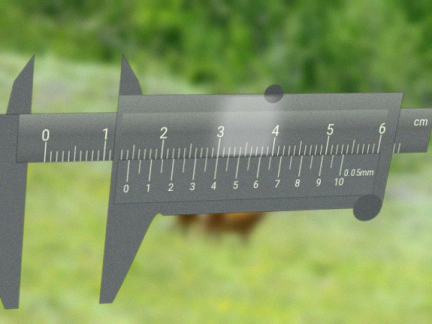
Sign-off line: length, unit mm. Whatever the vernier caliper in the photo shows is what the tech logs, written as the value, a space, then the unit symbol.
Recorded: 14.4 mm
